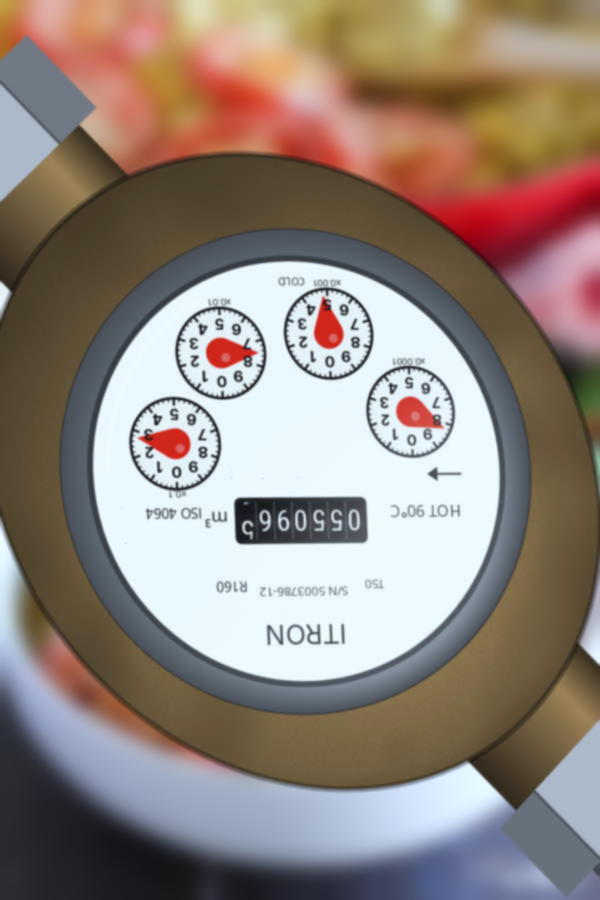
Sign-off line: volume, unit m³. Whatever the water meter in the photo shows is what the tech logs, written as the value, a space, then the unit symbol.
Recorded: 550965.2748 m³
